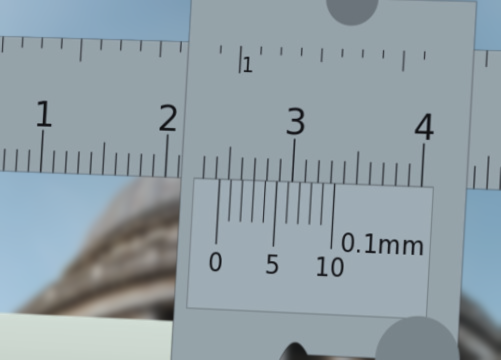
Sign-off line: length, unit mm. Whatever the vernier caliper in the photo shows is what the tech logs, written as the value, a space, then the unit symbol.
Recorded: 24.3 mm
